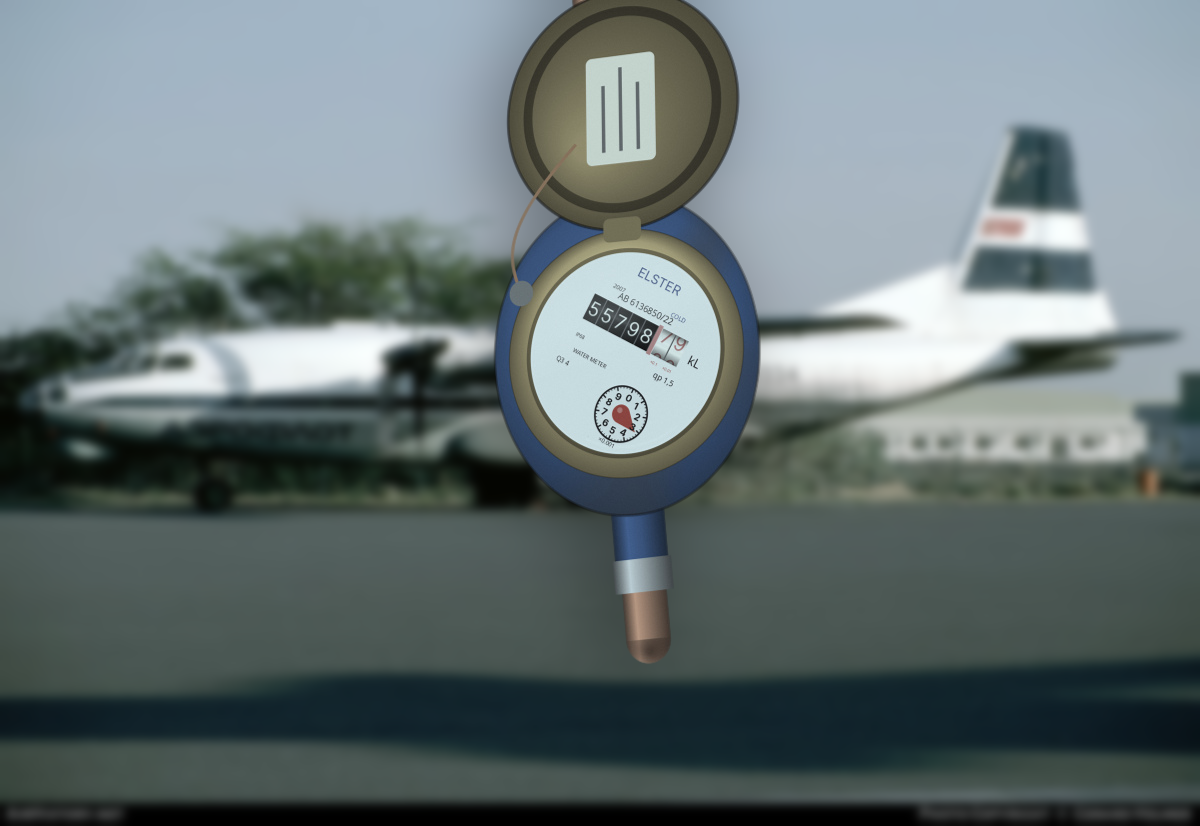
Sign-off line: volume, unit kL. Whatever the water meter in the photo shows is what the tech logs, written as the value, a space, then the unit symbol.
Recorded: 55798.793 kL
